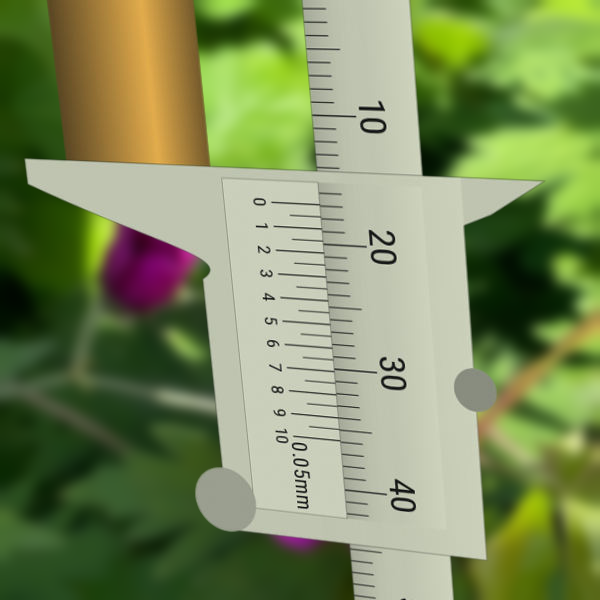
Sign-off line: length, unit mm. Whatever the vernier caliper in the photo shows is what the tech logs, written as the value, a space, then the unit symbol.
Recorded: 16.9 mm
